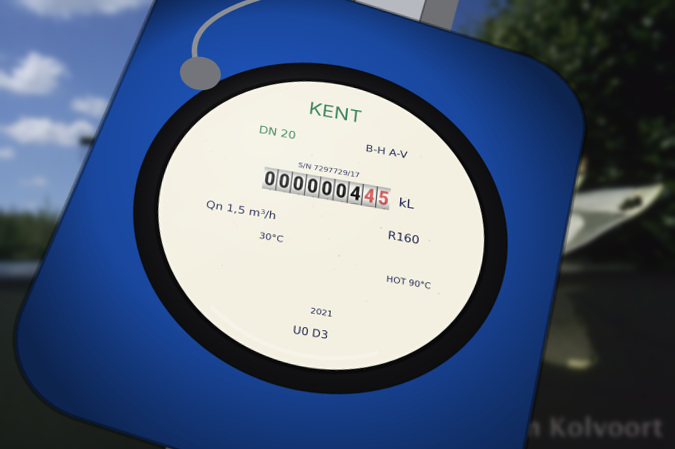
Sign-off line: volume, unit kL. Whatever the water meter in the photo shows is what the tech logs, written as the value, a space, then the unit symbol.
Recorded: 4.45 kL
